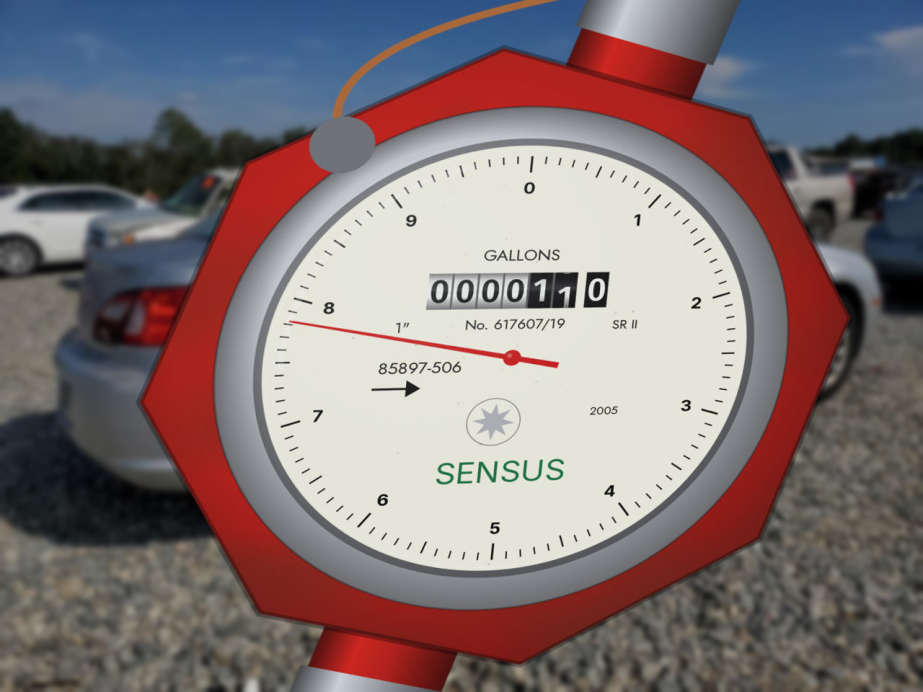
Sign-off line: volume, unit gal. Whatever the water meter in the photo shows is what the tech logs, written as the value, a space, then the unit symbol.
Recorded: 107.8 gal
